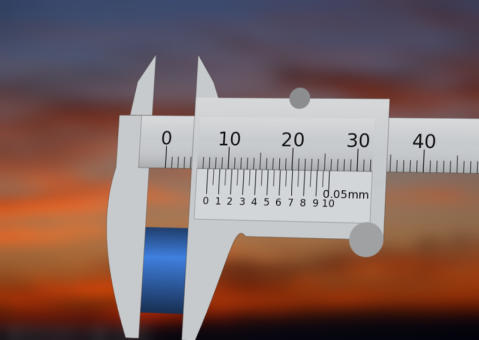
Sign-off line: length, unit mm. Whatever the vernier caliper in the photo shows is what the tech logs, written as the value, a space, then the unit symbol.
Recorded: 6.8 mm
